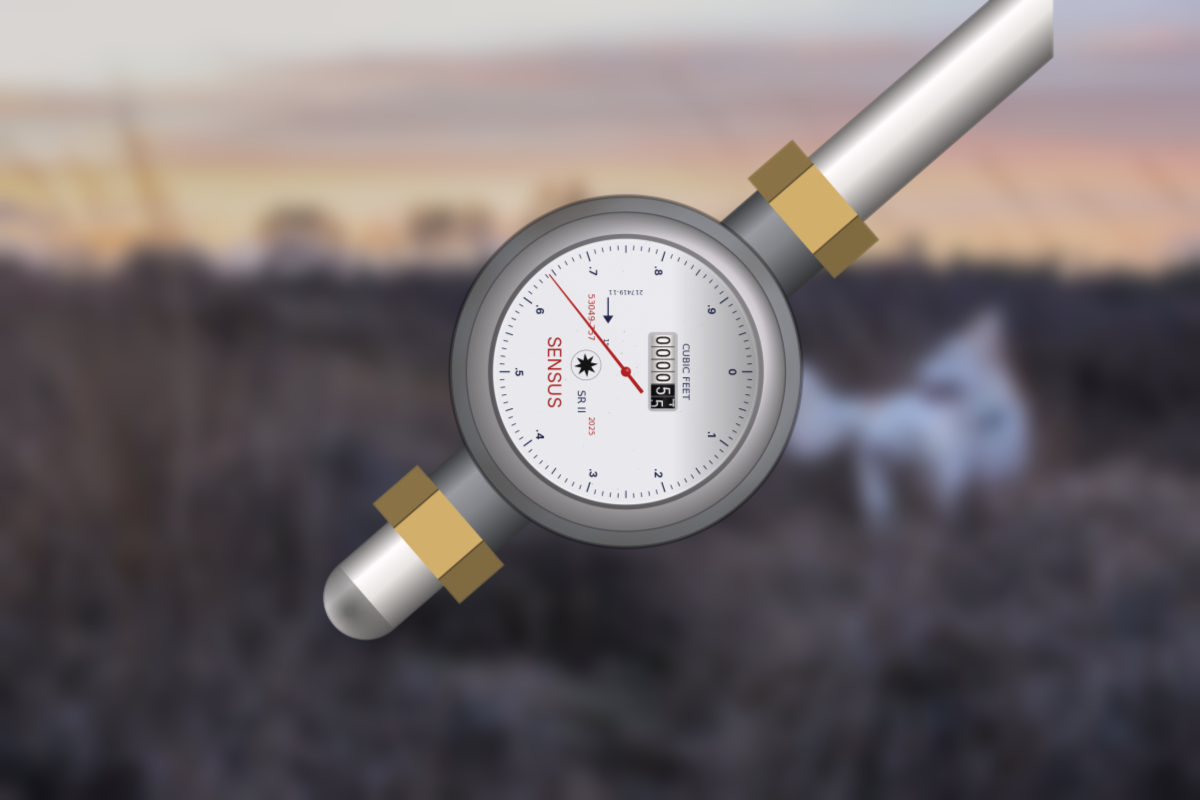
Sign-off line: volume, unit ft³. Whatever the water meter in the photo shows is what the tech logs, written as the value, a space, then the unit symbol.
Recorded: 54.64 ft³
